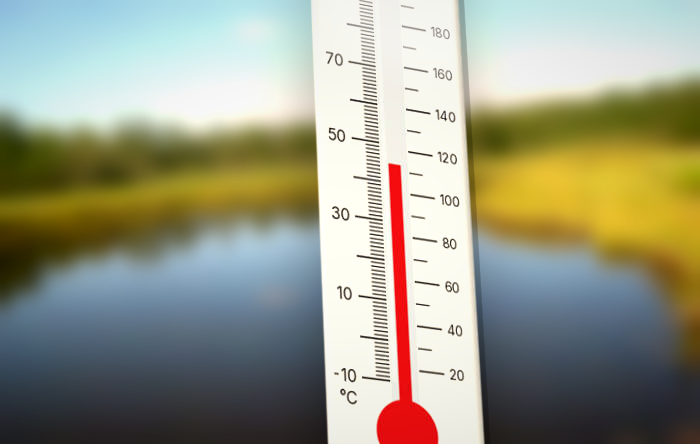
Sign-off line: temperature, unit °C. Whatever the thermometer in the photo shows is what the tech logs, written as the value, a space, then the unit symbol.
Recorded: 45 °C
